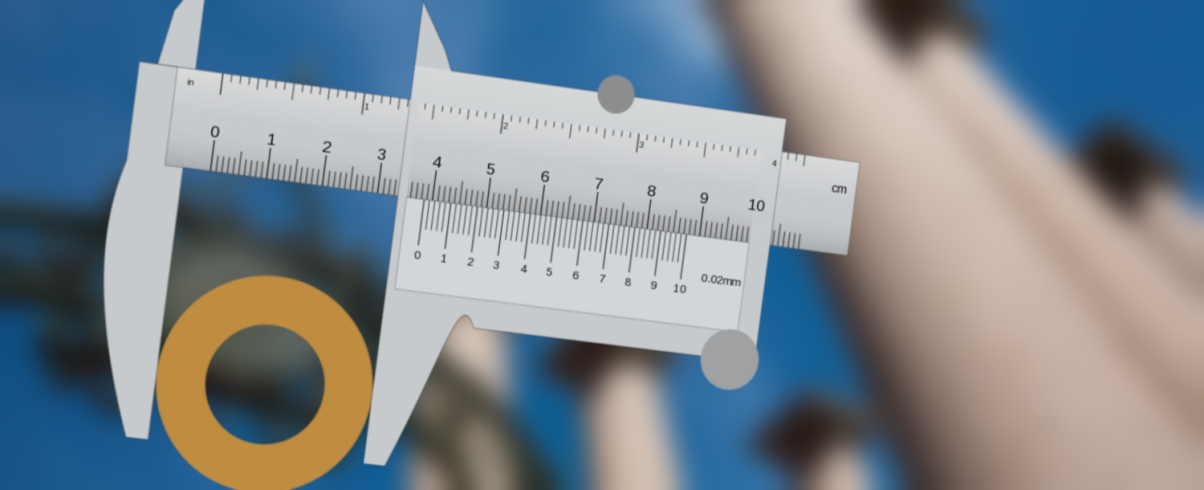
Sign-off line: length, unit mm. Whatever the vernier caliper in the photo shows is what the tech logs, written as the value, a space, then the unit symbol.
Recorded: 38.5 mm
